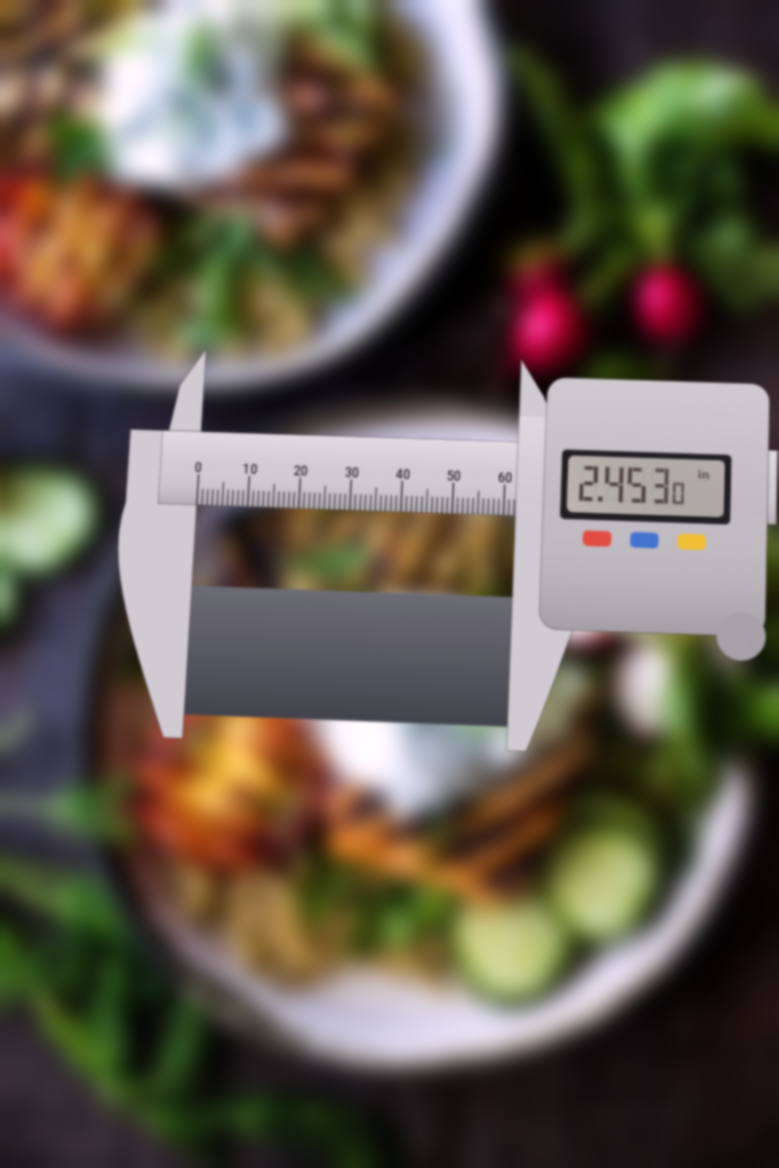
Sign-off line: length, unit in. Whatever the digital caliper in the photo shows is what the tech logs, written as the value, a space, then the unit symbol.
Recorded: 2.4530 in
